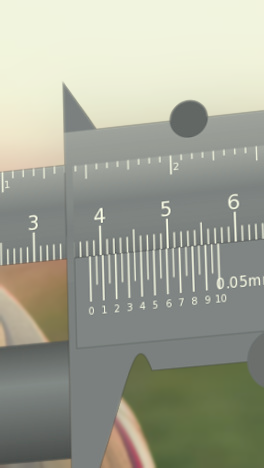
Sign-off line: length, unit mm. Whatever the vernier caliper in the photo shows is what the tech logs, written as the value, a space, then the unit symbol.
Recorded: 38.4 mm
